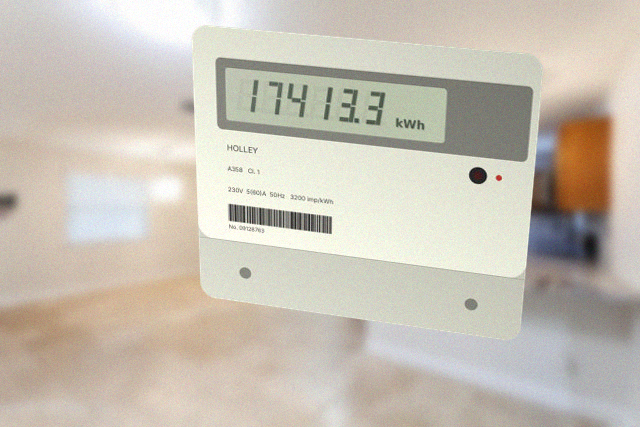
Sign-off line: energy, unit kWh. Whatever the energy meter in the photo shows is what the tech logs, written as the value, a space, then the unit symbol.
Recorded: 17413.3 kWh
